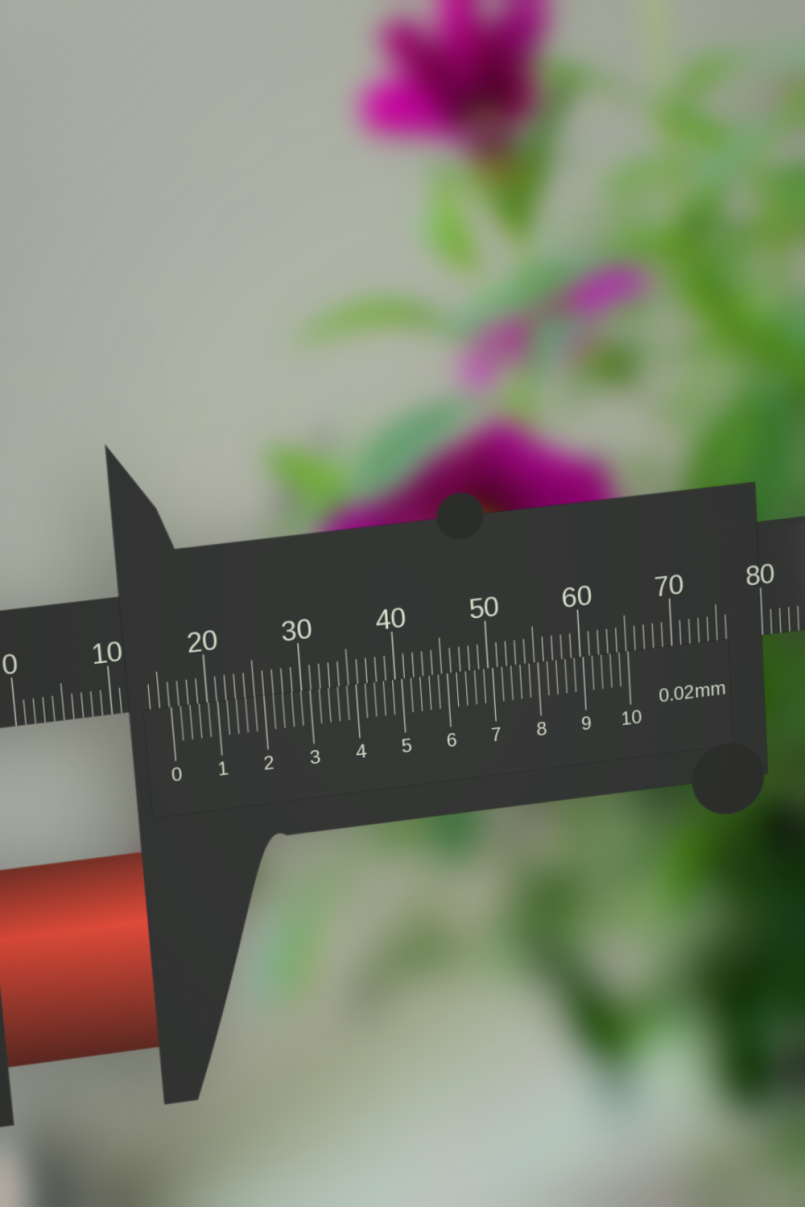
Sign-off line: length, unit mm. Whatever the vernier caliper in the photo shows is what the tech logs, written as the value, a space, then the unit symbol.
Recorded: 16.2 mm
